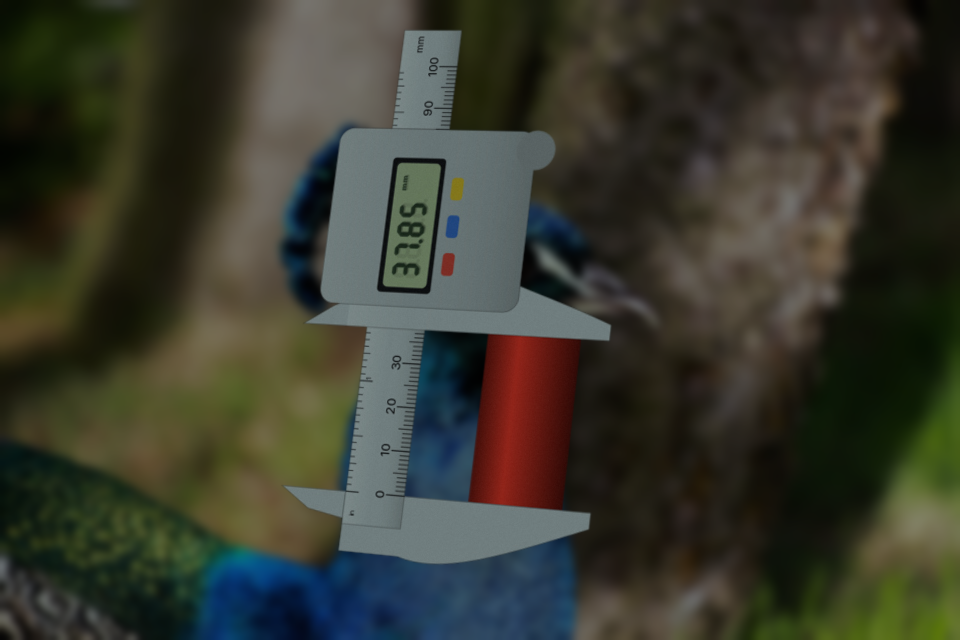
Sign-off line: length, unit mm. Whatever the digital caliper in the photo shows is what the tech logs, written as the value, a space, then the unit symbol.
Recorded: 37.85 mm
